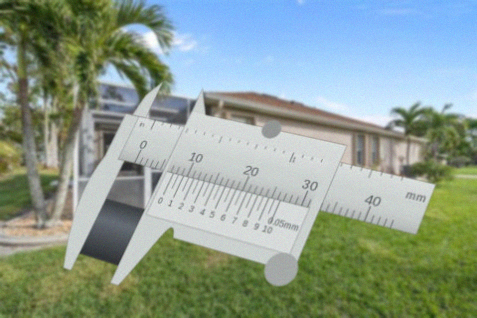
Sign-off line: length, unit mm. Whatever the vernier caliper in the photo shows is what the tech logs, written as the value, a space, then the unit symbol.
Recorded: 7.5 mm
